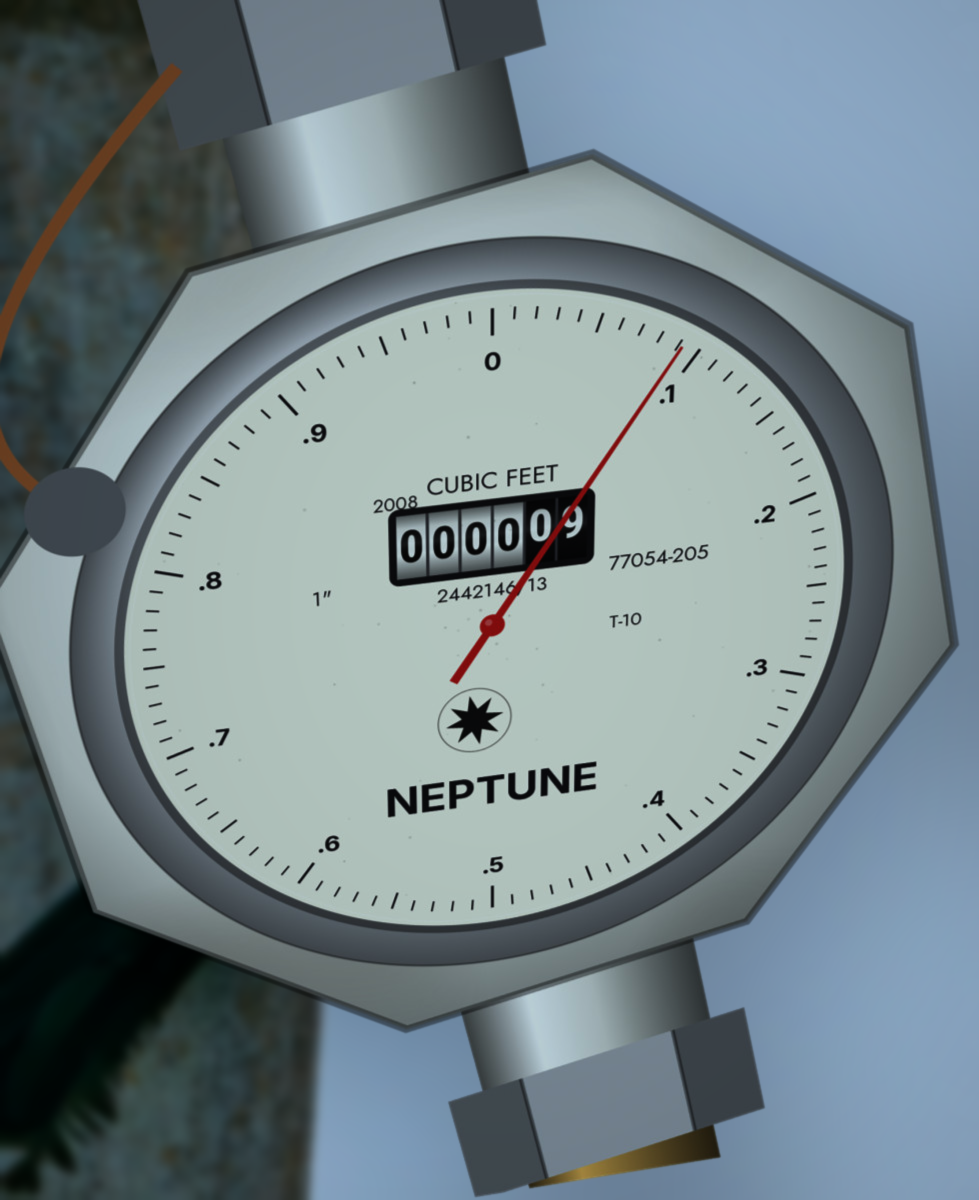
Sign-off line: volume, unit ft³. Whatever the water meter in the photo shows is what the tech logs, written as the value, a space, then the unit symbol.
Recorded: 9.09 ft³
